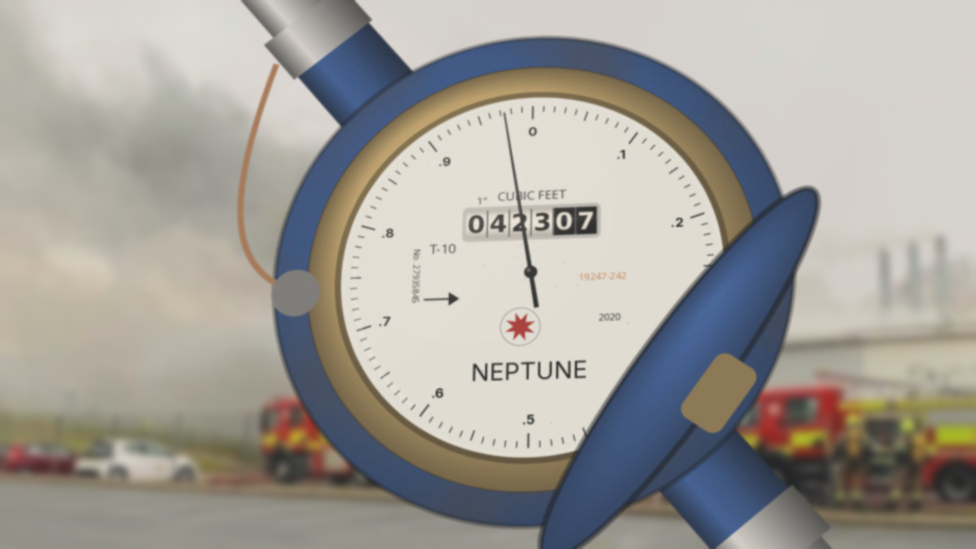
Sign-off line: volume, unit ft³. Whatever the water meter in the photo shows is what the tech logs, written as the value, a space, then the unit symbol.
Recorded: 42306.97 ft³
